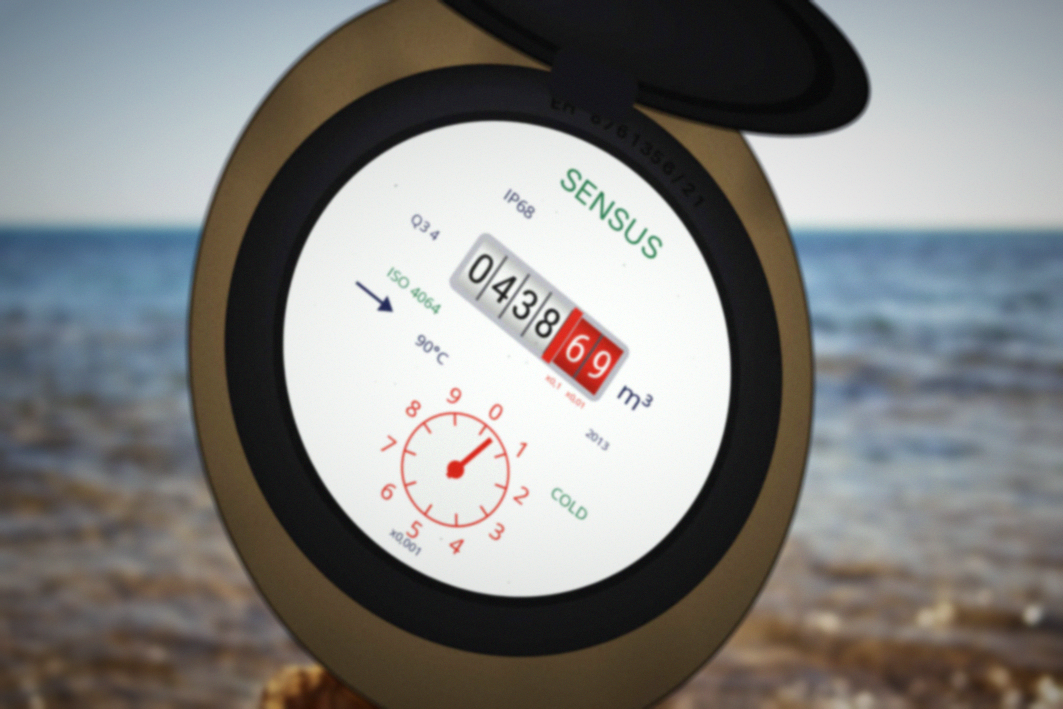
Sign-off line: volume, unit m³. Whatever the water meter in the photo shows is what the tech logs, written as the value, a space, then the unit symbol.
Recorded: 438.690 m³
